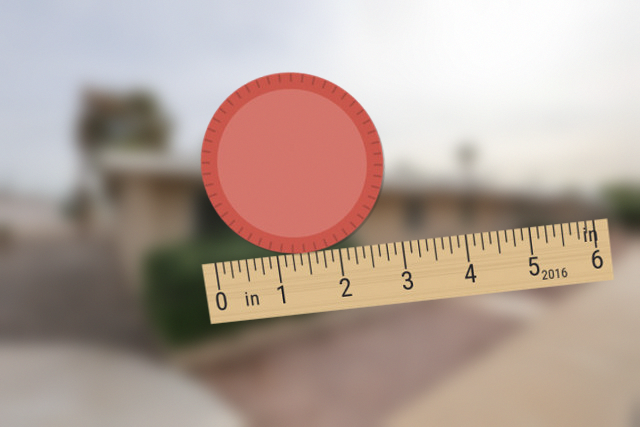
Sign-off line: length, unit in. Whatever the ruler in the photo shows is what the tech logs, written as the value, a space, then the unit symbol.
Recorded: 2.875 in
